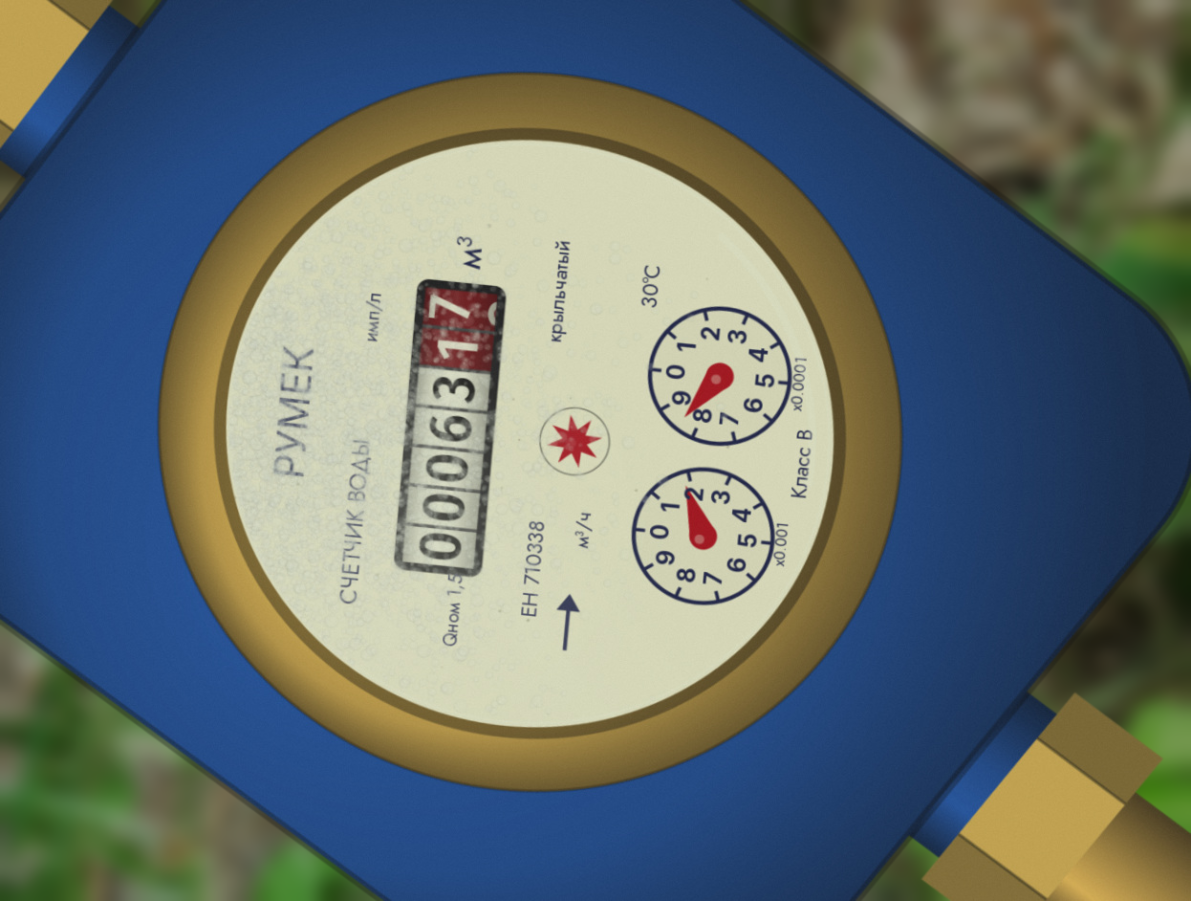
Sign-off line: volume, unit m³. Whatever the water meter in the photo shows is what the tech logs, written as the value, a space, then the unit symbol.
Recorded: 63.1718 m³
